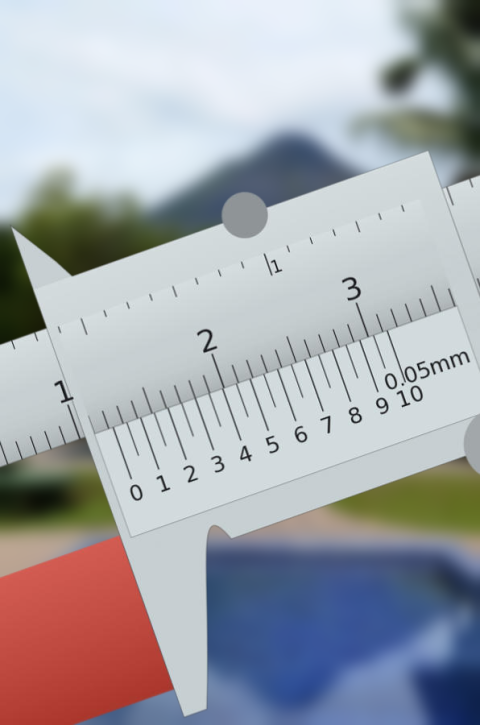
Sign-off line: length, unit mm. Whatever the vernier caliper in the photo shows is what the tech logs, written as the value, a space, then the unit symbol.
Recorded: 12.3 mm
